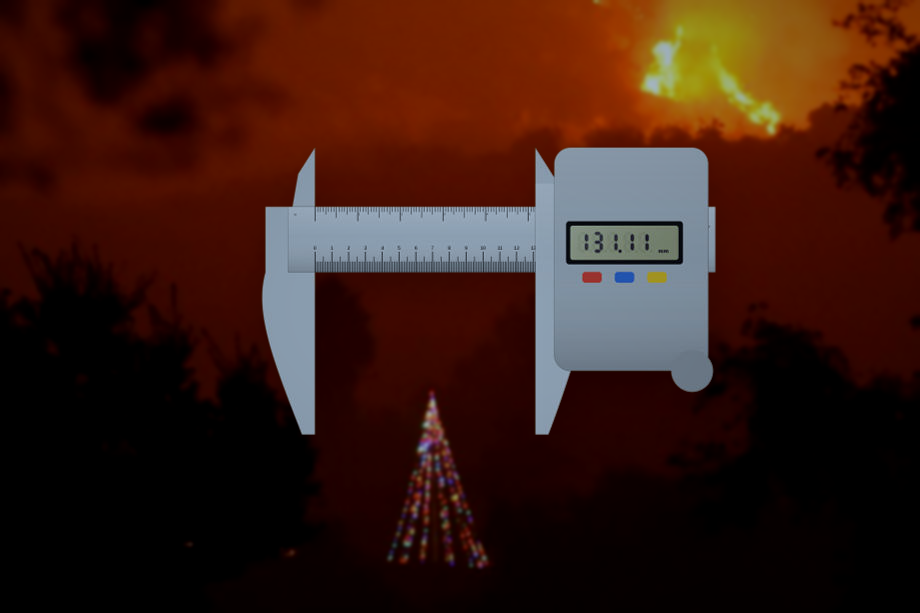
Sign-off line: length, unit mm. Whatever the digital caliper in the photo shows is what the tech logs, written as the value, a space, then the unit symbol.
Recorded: 131.11 mm
